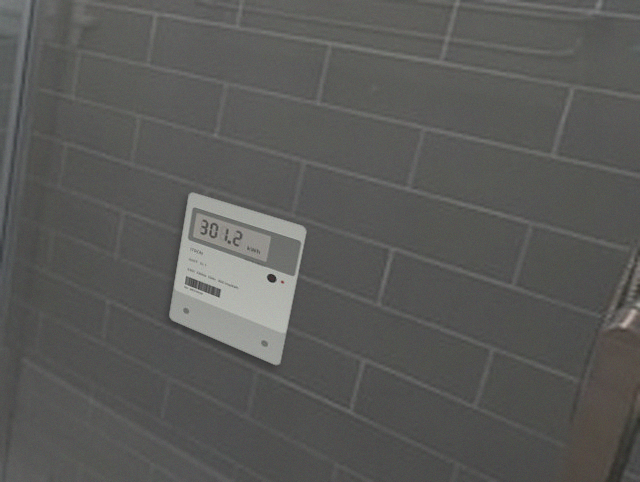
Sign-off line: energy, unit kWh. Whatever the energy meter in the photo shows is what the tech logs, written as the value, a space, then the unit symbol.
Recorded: 301.2 kWh
